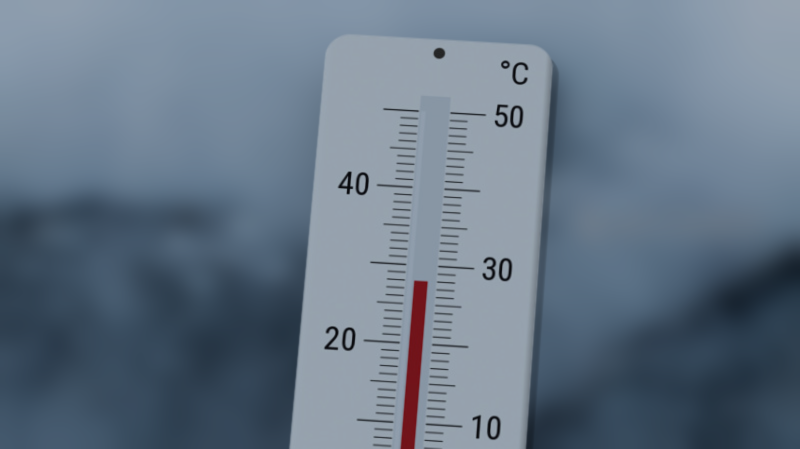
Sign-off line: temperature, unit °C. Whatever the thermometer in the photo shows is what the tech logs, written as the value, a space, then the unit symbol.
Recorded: 28 °C
